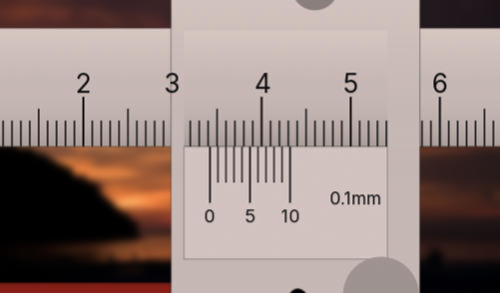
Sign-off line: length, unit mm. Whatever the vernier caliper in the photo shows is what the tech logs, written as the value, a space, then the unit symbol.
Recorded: 34.2 mm
